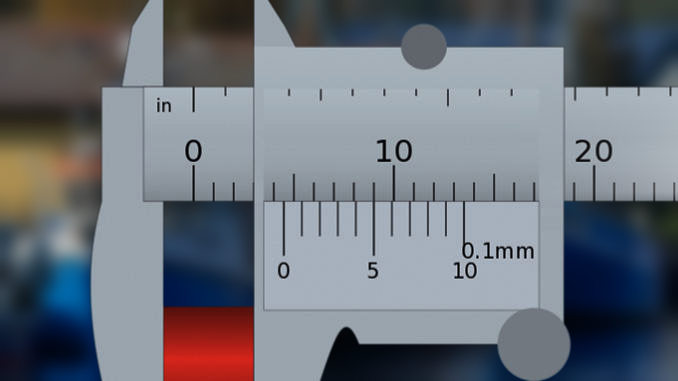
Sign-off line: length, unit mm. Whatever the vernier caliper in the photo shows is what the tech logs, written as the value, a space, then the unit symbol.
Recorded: 4.5 mm
